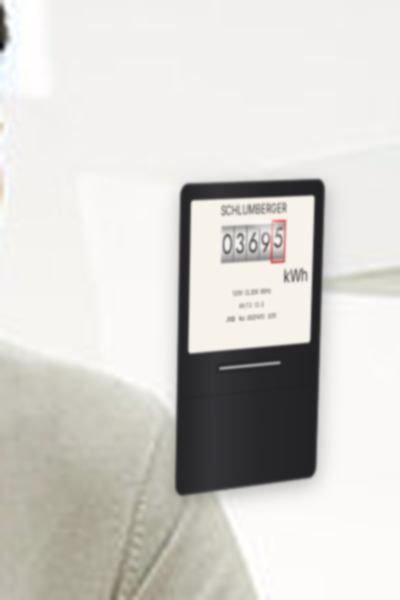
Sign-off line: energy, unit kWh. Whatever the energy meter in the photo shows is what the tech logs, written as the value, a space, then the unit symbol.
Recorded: 369.5 kWh
